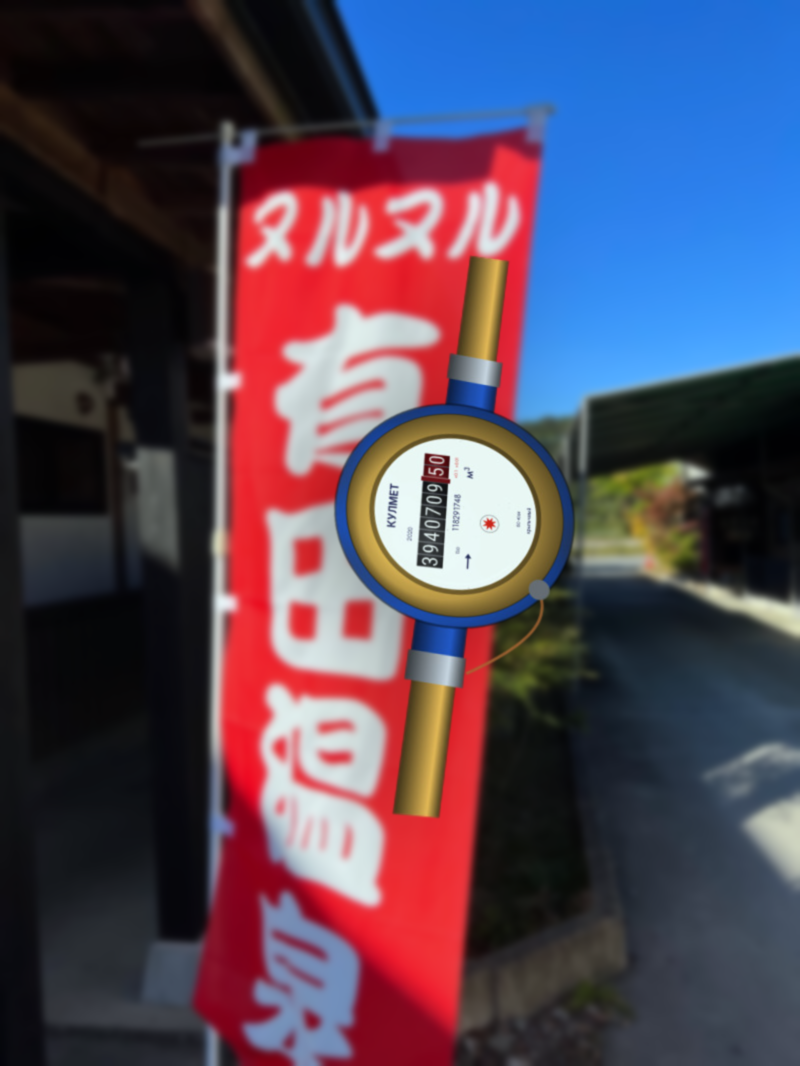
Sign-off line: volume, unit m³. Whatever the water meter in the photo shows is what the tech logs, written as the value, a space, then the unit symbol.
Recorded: 3940709.50 m³
